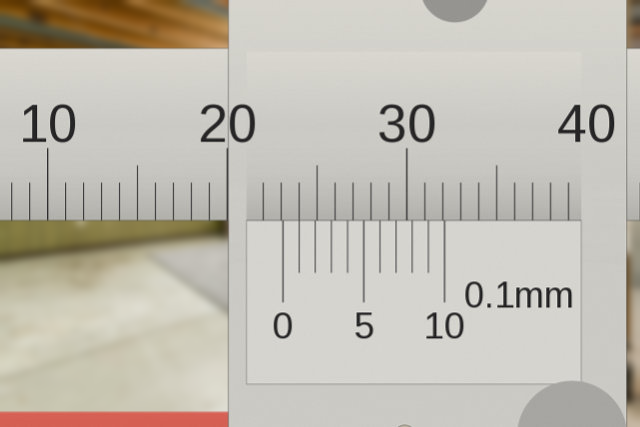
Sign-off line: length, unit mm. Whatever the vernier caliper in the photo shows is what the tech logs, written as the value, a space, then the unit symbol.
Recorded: 23.1 mm
